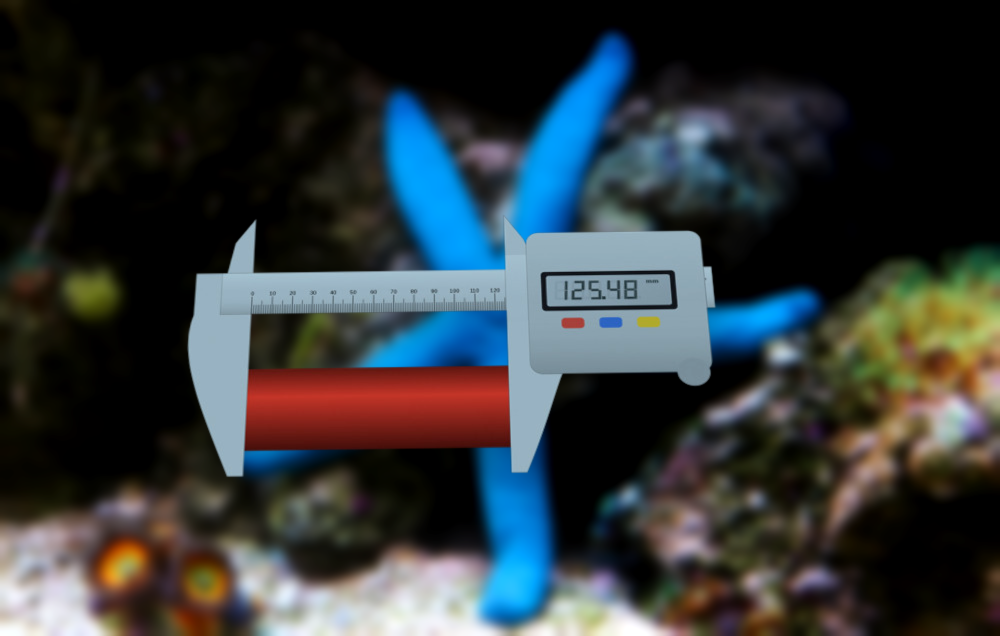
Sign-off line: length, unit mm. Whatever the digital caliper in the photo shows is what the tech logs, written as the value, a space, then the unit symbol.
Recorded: 125.48 mm
